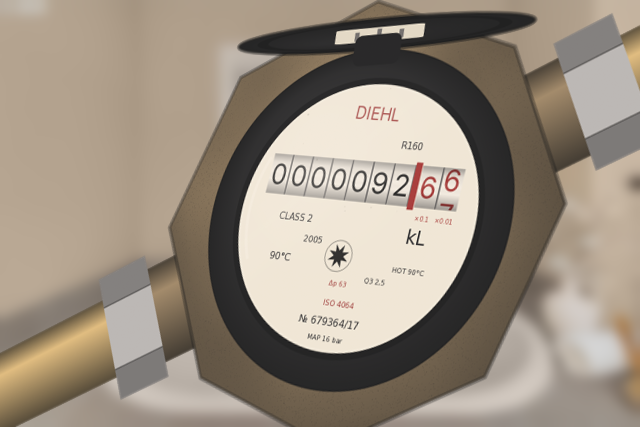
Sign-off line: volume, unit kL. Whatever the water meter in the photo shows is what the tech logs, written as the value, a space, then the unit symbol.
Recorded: 92.66 kL
